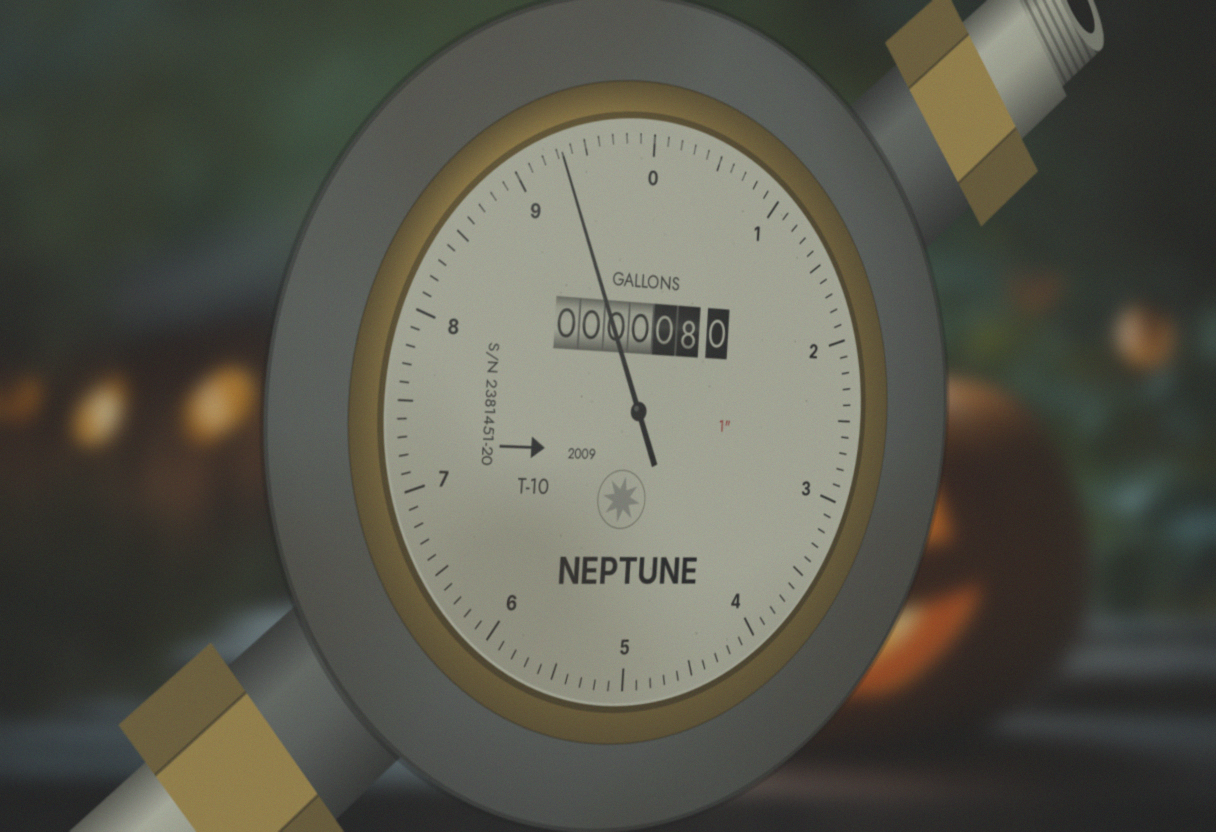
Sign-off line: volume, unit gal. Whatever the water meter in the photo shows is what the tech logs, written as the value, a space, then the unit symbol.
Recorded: 79.3 gal
